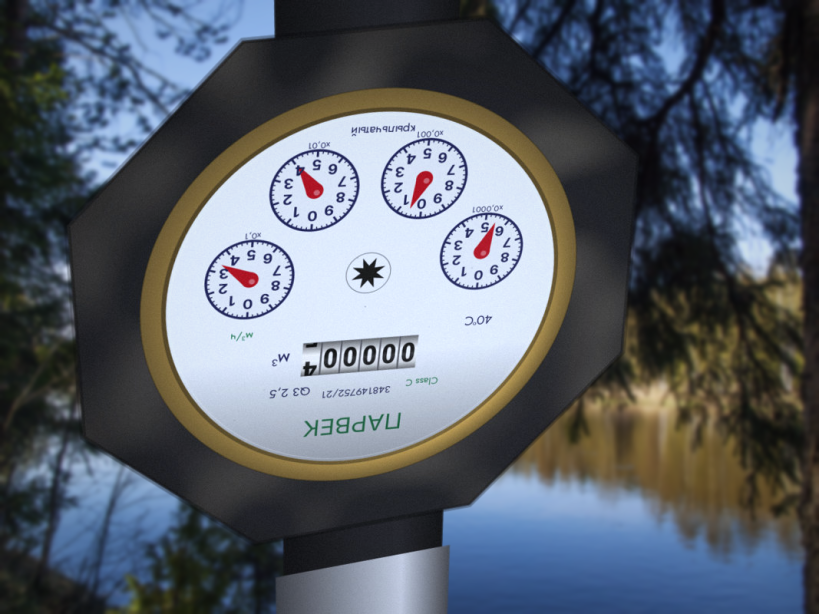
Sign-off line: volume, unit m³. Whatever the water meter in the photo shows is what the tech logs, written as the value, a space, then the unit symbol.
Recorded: 4.3405 m³
